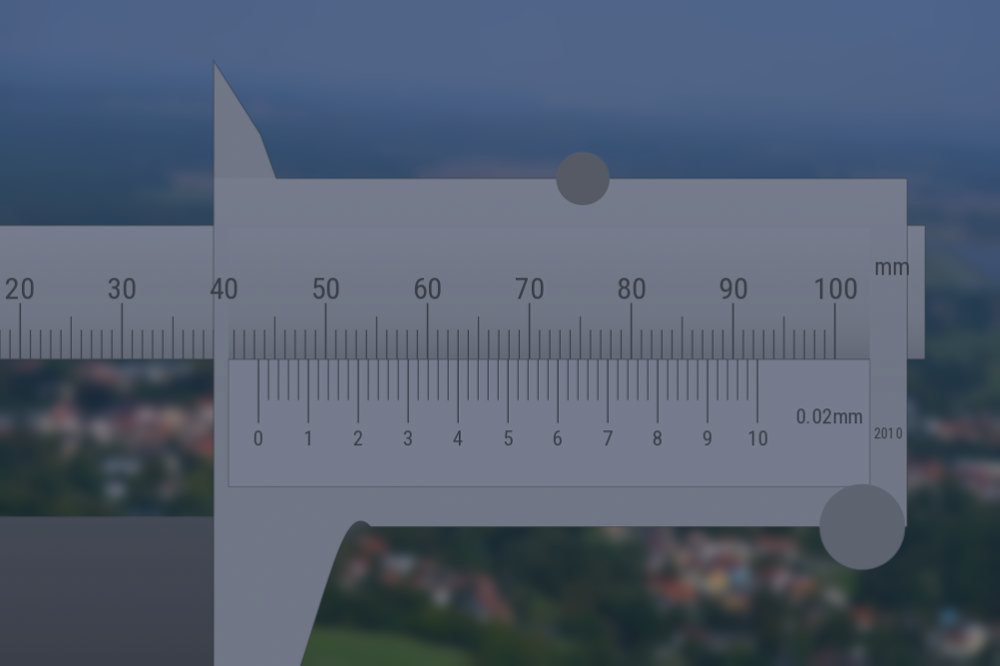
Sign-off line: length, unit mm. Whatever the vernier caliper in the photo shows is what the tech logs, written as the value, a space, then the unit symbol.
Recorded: 43.4 mm
